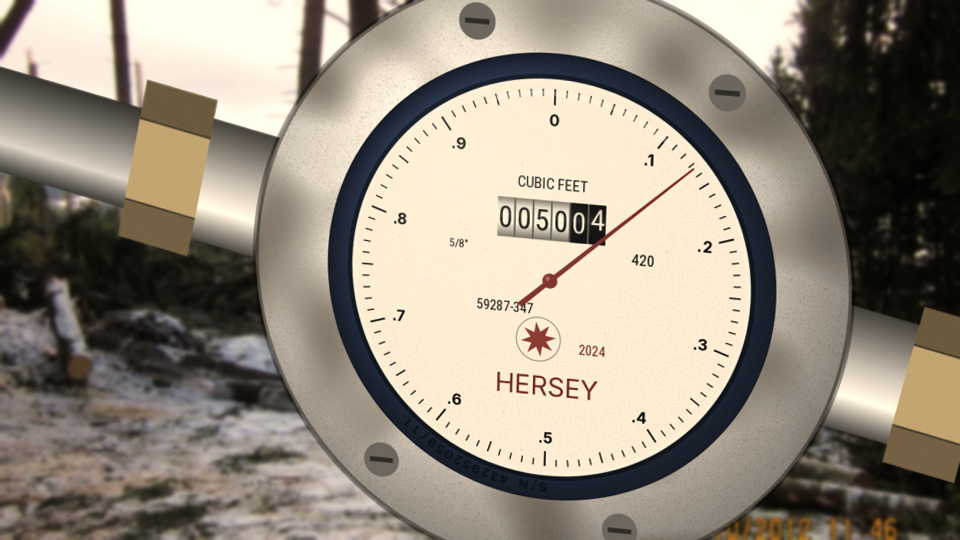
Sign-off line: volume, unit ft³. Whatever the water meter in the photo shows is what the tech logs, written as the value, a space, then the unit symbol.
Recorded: 5004.13 ft³
